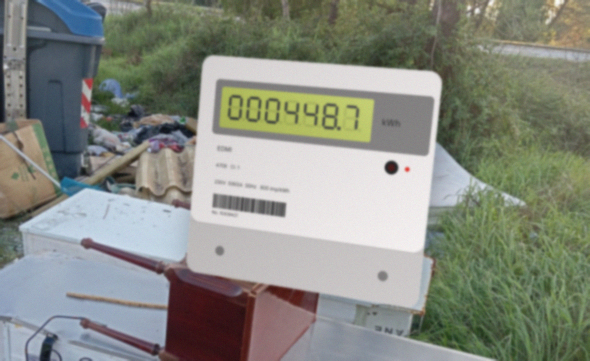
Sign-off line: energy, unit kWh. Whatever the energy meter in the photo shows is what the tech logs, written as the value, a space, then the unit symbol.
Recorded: 448.7 kWh
